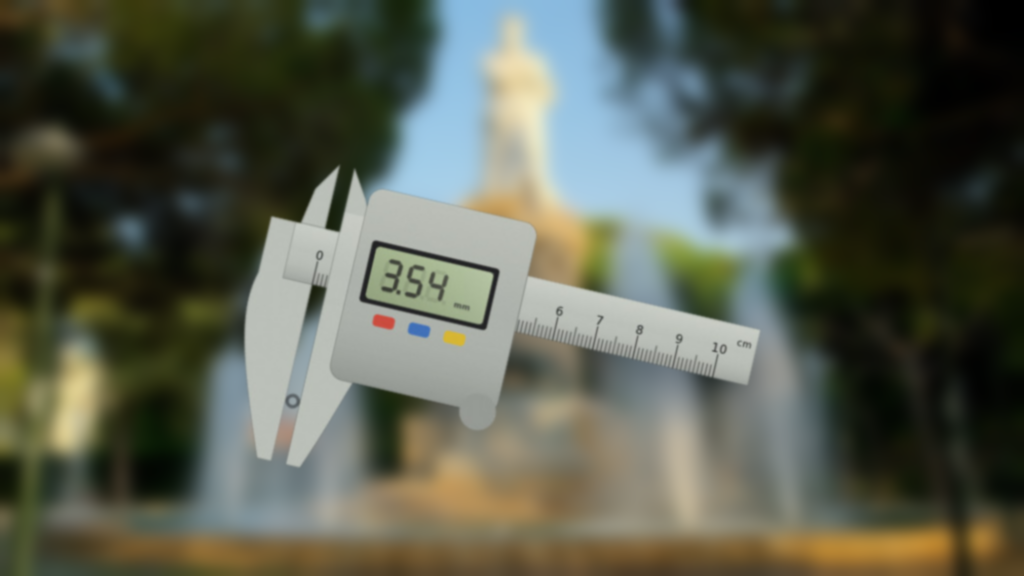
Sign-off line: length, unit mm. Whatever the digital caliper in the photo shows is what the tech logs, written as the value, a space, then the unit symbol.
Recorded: 3.54 mm
